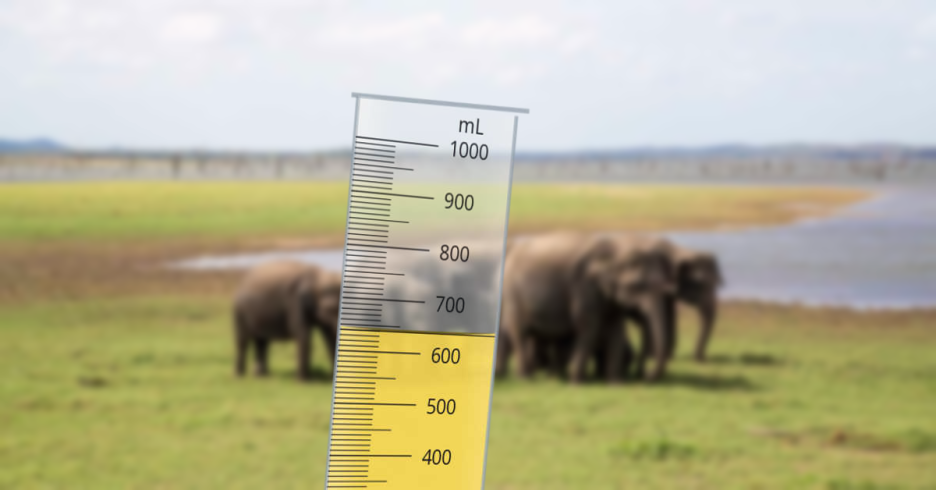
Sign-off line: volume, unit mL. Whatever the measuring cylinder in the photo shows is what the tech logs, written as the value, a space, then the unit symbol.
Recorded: 640 mL
